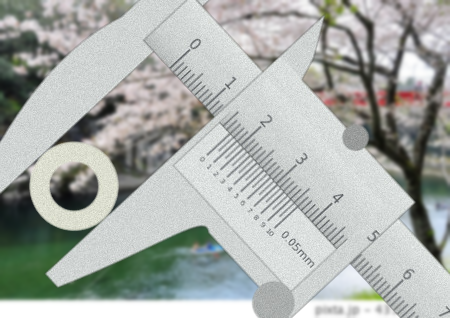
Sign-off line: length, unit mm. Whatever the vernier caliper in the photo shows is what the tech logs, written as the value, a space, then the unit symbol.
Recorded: 17.0 mm
